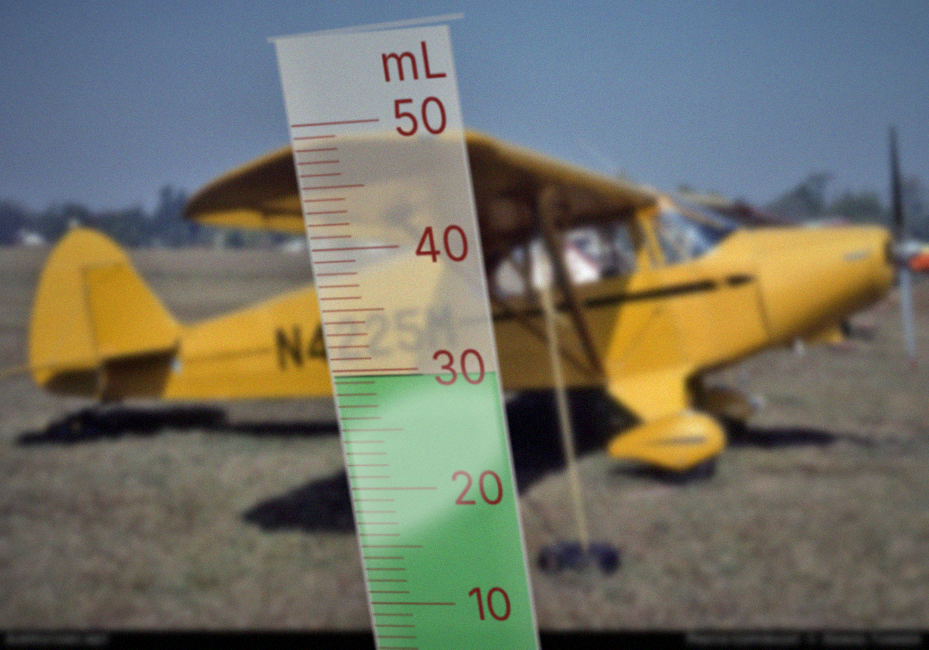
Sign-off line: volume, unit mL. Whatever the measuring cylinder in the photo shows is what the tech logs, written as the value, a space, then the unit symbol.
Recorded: 29.5 mL
